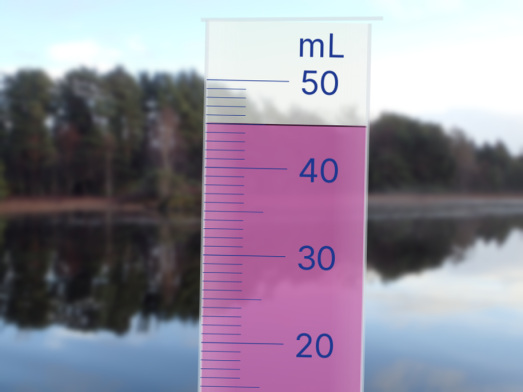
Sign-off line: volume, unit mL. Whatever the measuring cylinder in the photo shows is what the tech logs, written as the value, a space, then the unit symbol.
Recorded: 45 mL
